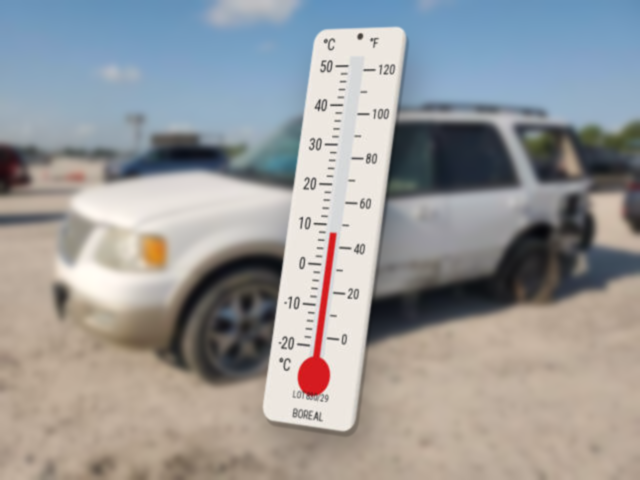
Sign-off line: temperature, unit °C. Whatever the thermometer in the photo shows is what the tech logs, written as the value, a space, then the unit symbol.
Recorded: 8 °C
